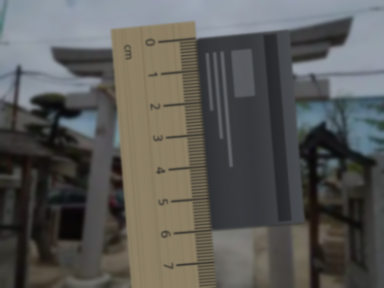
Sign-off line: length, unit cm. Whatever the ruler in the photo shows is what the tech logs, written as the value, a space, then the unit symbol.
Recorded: 6 cm
